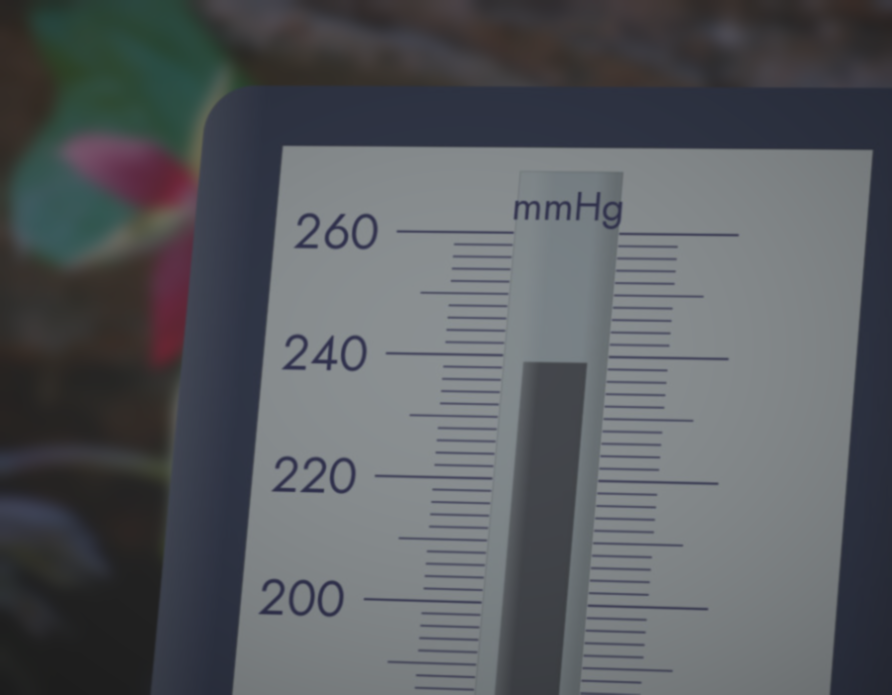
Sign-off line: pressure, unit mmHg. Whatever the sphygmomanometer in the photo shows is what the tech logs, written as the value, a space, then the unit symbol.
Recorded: 239 mmHg
